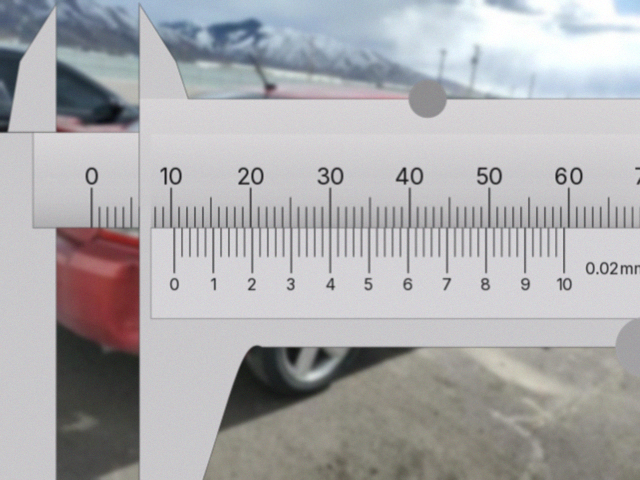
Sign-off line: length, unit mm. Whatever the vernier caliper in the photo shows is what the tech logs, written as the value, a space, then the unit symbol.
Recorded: 10.4 mm
